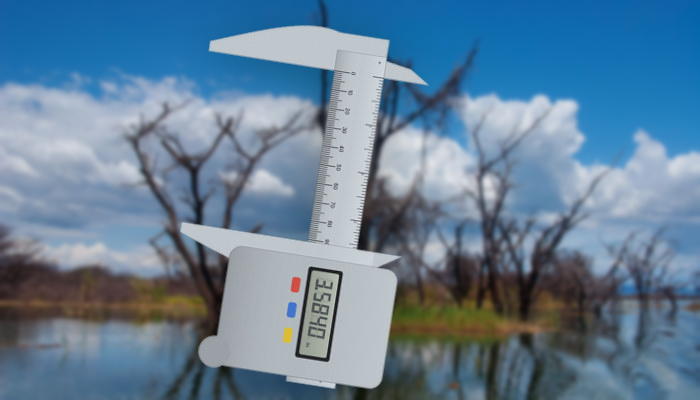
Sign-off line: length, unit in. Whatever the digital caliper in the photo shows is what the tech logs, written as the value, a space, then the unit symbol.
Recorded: 3.5840 in
